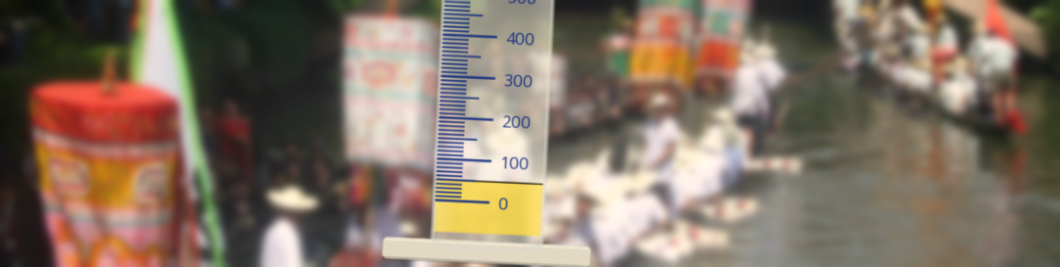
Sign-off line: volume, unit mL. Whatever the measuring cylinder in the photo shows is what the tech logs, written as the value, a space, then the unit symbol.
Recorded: 50 mL
